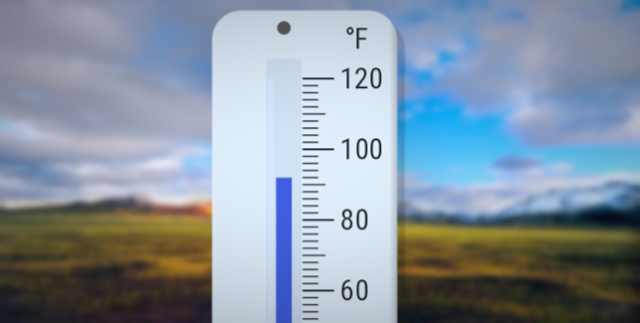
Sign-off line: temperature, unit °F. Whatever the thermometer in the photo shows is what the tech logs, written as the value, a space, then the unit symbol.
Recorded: 92 °F
